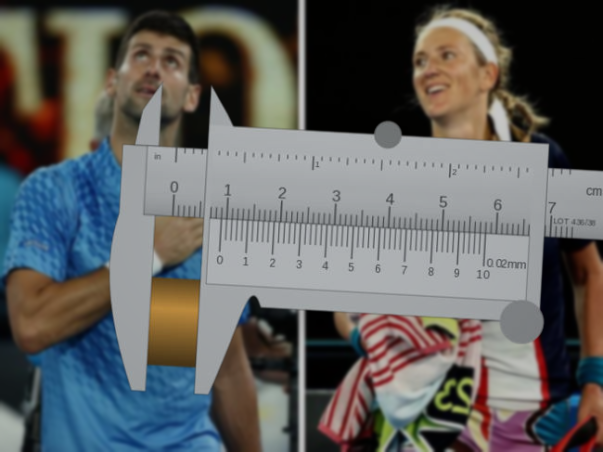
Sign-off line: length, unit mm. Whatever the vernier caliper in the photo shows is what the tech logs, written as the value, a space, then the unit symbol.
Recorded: 9.0 mm
